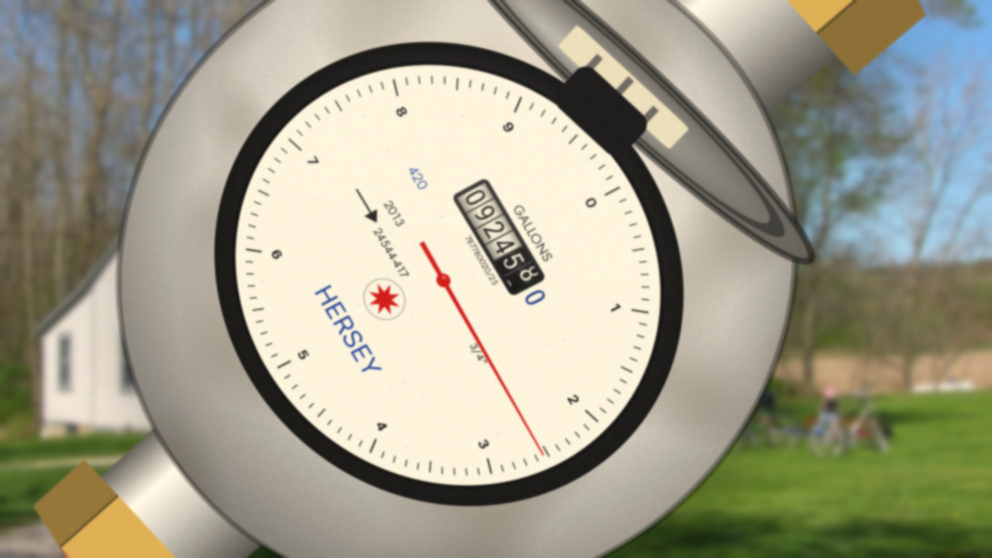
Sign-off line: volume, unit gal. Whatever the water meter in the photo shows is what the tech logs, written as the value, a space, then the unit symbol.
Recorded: 924582.5 gal
